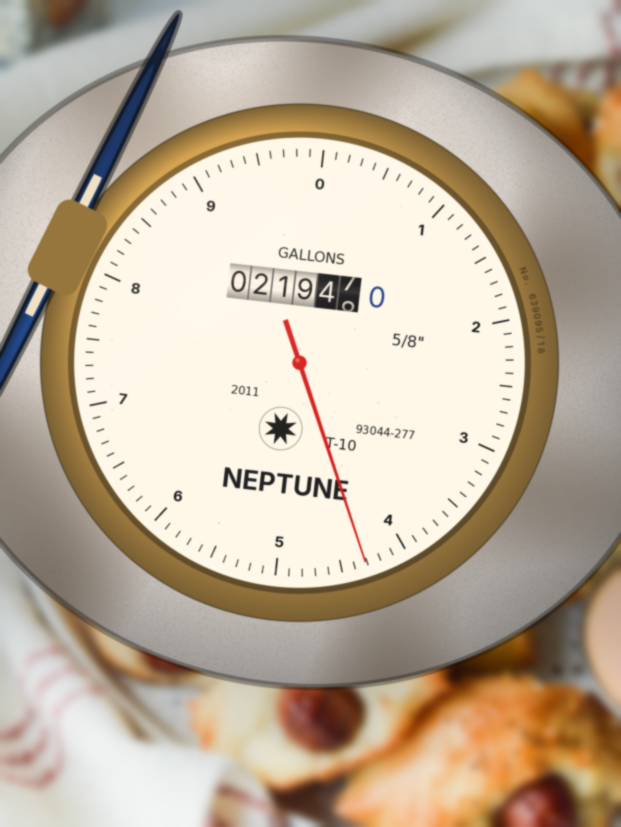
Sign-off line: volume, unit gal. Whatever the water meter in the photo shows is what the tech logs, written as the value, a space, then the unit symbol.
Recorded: 219474.3 gal
